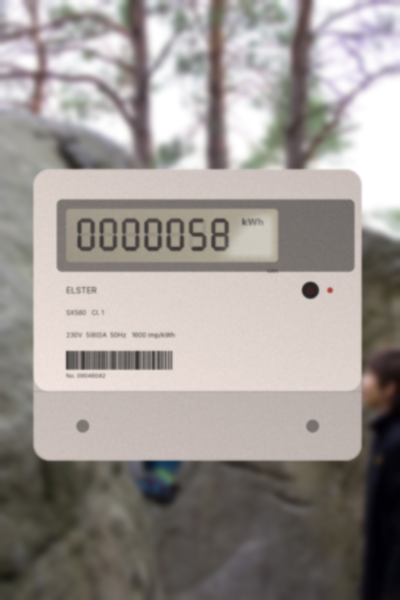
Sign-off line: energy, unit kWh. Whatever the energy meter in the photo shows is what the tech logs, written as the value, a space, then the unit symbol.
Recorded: 58 kWh
